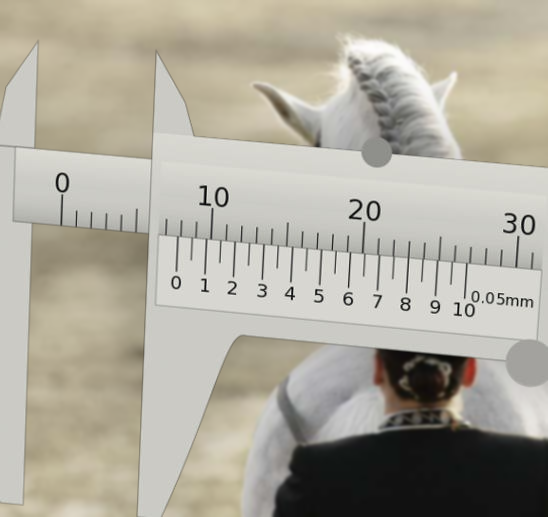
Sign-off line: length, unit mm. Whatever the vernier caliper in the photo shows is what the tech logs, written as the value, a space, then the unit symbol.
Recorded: 7.8 mm
